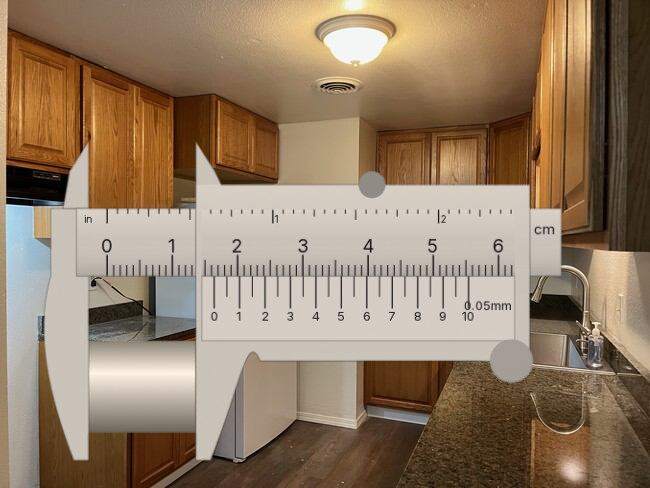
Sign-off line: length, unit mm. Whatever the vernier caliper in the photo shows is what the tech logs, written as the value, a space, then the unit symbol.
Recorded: 16.4 mm
